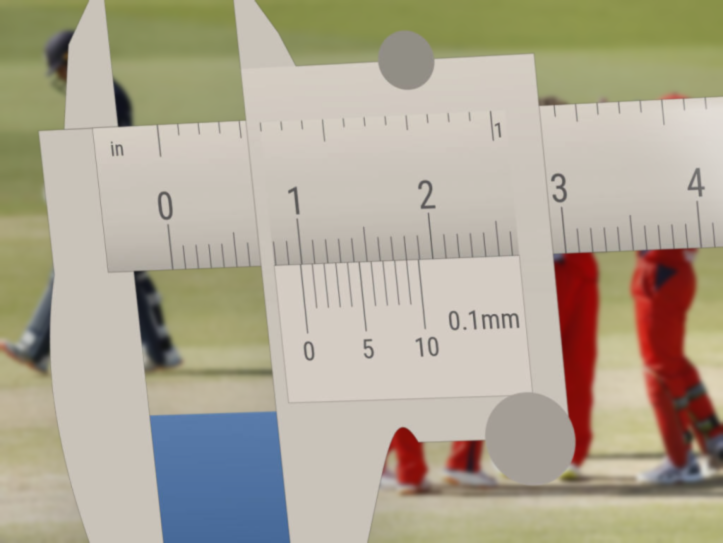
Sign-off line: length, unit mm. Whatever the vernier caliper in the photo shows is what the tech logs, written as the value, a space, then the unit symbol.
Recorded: 9.9 mm
